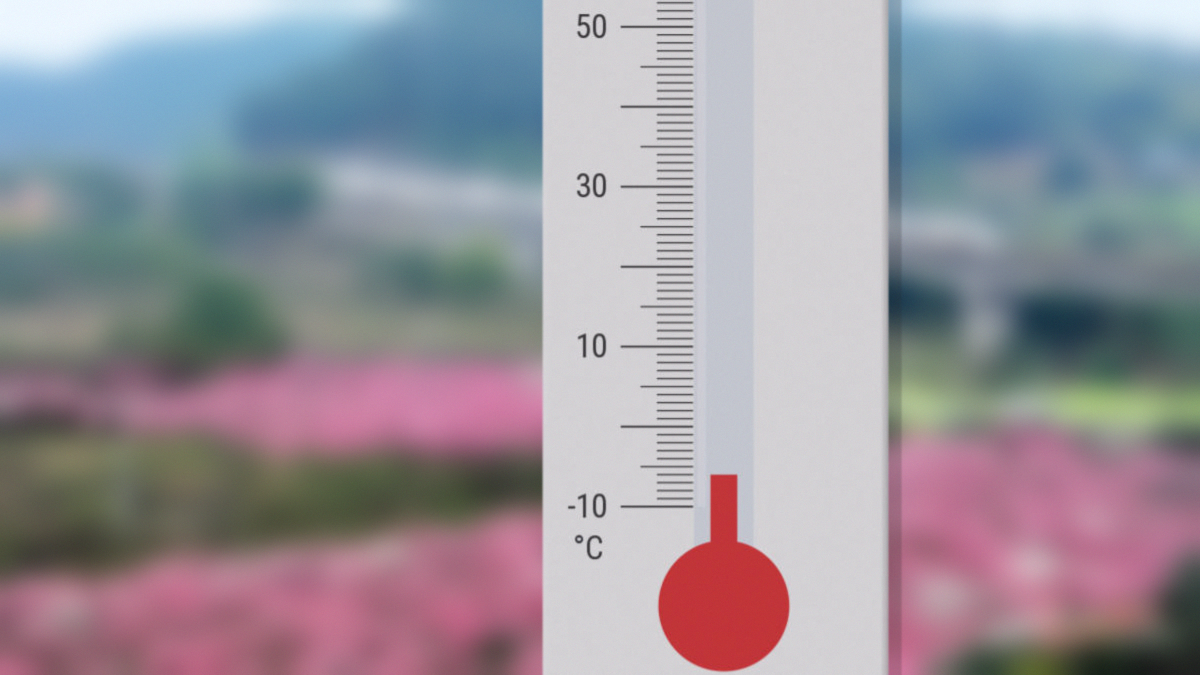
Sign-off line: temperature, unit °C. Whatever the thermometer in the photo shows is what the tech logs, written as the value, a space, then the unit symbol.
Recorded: -6 °C
